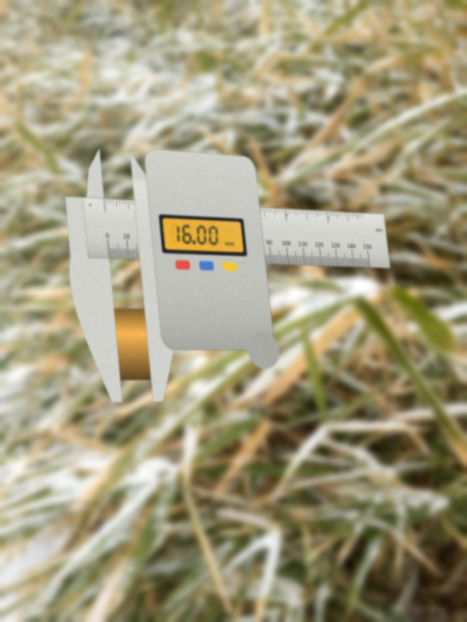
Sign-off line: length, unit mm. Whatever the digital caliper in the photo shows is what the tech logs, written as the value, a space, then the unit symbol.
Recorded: 16.00 mm
